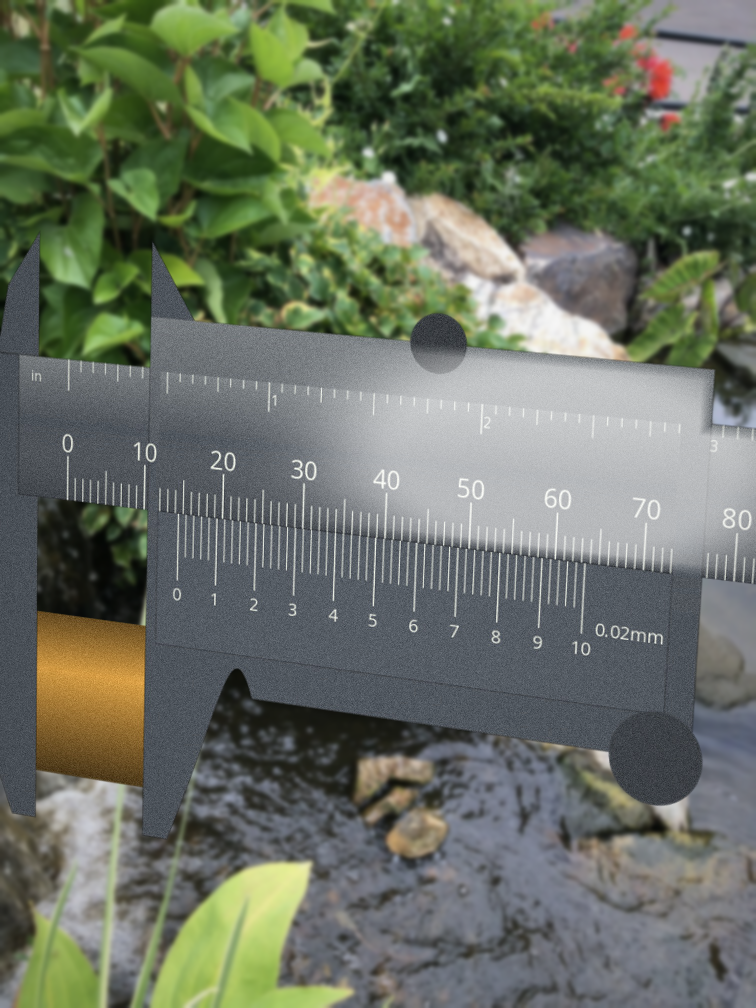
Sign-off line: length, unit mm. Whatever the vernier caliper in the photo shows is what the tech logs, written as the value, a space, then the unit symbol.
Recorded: 14.4 mm
